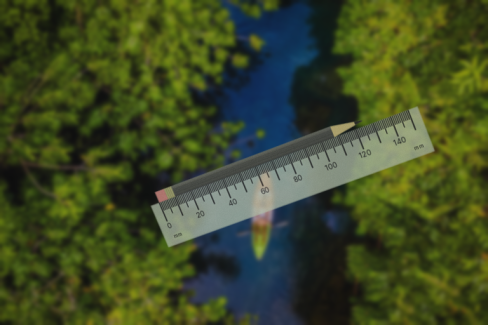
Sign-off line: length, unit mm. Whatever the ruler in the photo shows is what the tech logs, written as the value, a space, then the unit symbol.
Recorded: 125 mm
